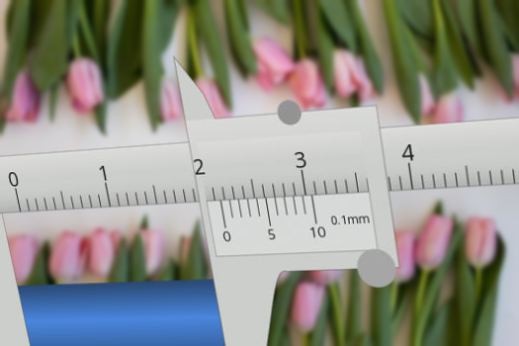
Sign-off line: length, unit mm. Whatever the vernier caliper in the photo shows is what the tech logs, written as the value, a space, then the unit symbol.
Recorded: 21.6 mm
